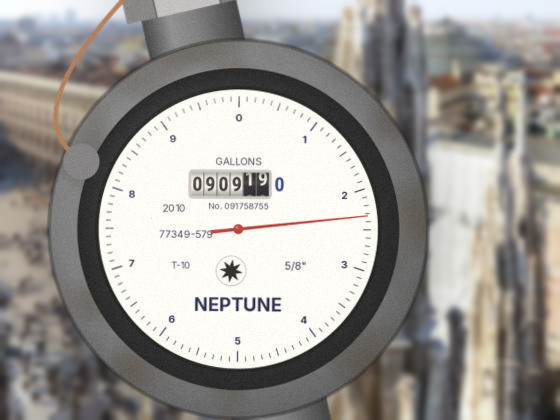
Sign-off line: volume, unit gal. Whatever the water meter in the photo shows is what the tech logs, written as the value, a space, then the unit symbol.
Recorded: 909192.3 gal
